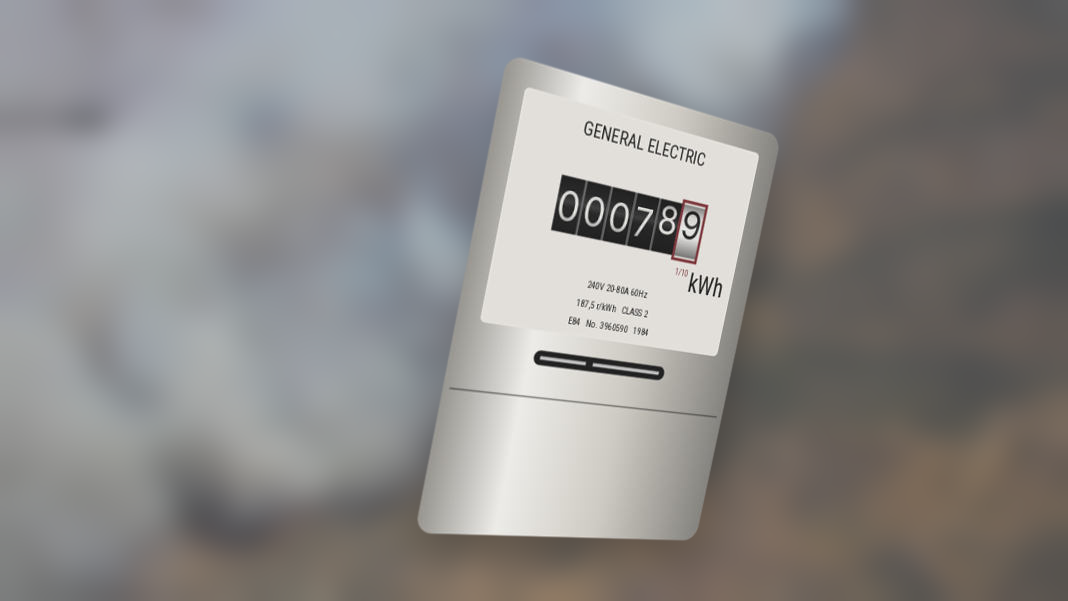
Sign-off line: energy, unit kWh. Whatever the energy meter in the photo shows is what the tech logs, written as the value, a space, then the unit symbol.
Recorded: 78.9 kWh
